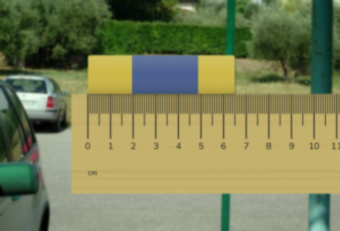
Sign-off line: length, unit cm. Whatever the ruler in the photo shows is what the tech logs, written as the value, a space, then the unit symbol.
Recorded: 6.5 cm
